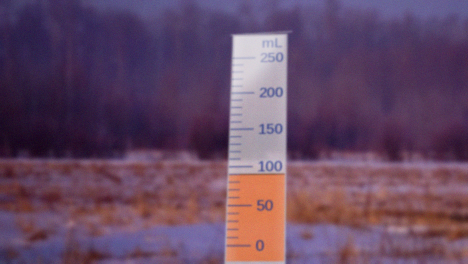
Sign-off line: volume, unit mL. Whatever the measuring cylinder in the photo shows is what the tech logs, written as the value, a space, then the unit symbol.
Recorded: 90 mL
